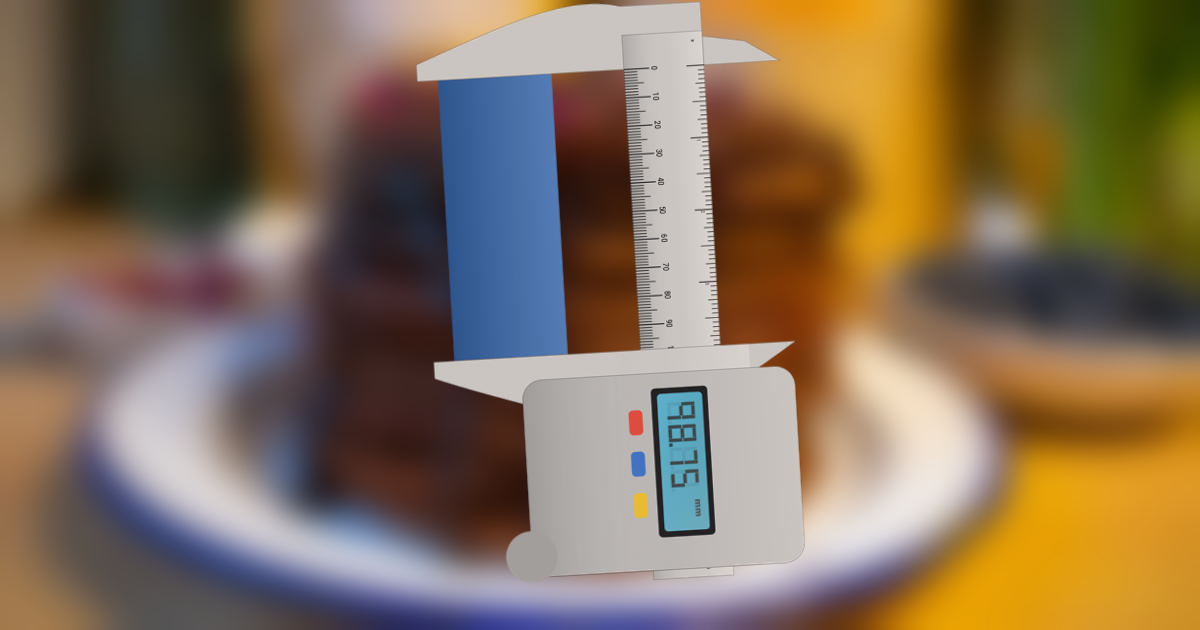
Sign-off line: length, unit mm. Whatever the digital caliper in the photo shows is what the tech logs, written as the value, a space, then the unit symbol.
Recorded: 98.75 mm
